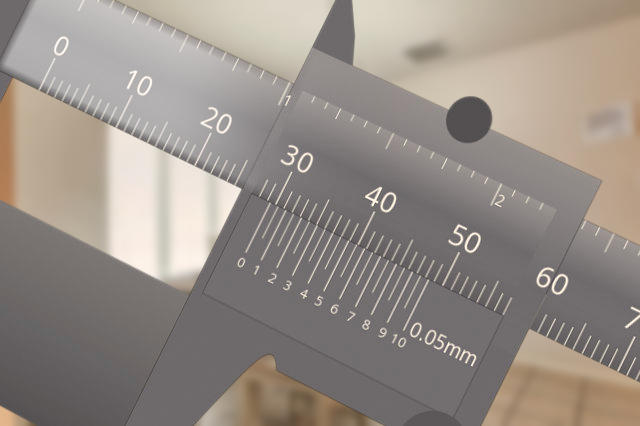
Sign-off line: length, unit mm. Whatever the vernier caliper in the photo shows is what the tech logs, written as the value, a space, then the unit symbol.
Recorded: 29.4 mm
